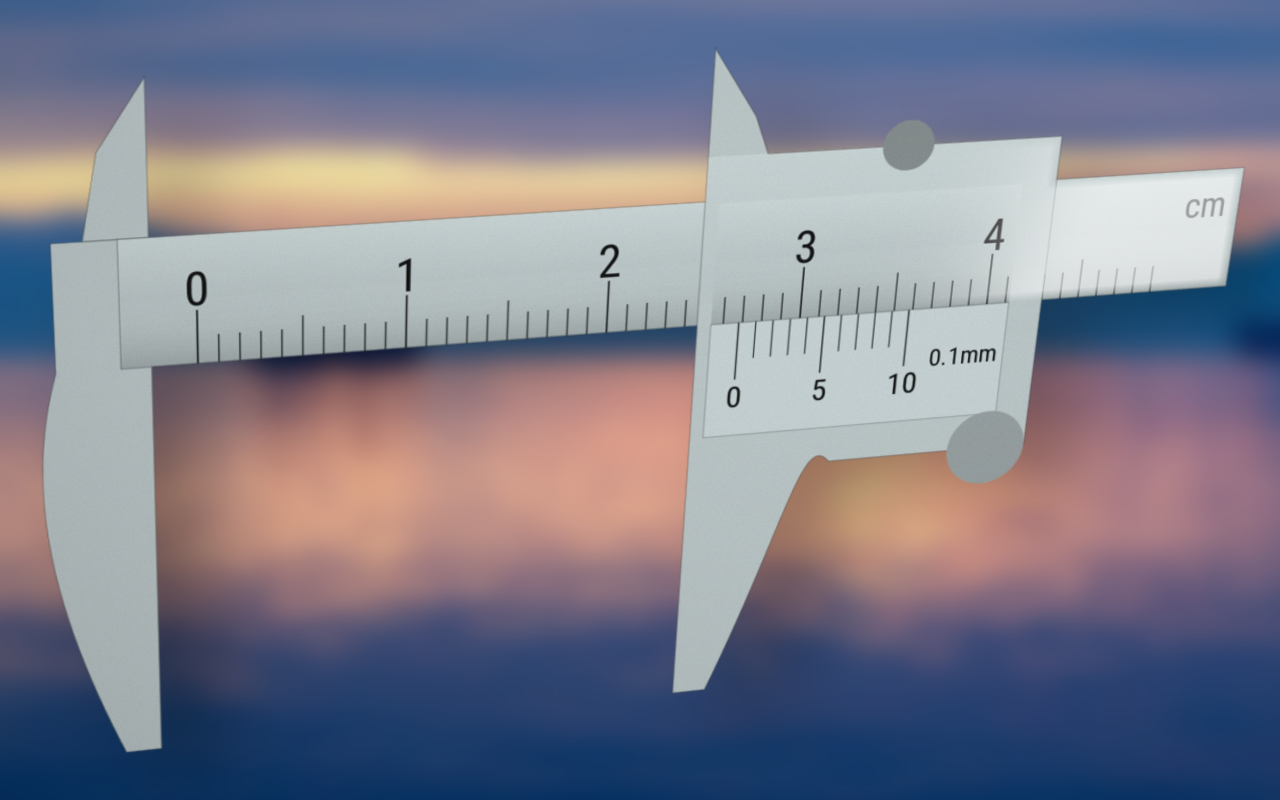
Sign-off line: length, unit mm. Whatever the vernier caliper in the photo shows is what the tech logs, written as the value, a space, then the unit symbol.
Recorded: 26.8 mm
